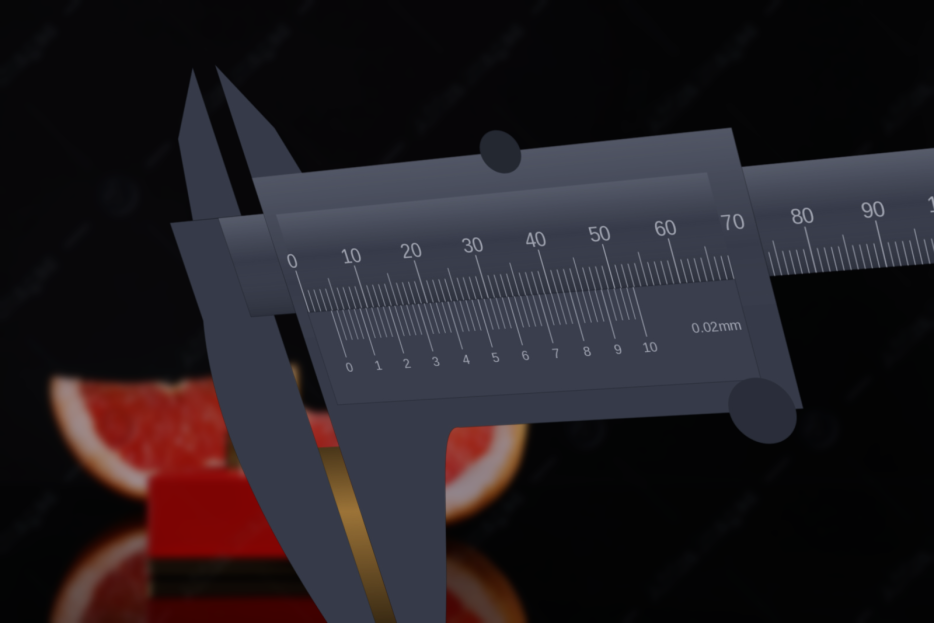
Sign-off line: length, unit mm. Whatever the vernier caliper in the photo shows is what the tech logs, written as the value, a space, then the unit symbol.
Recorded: 3.8 mm
